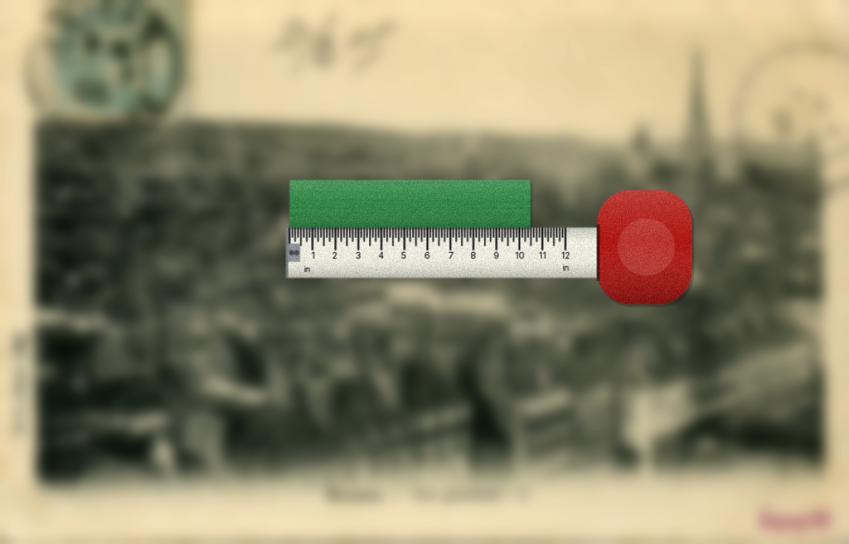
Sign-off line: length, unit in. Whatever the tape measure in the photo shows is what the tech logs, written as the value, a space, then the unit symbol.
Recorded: 10.5 in
